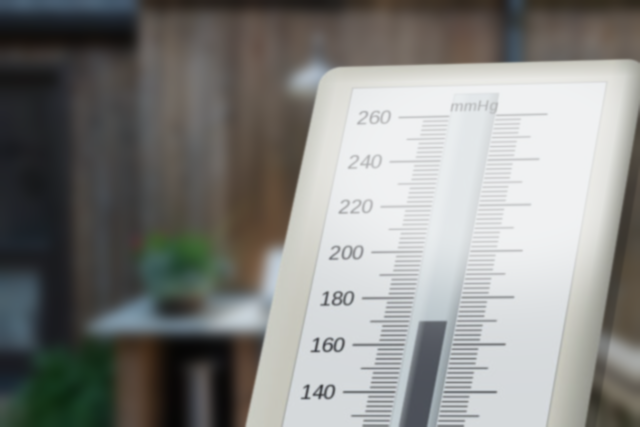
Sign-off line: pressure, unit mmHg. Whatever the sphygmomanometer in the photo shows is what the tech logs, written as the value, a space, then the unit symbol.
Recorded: 170 mmHg
